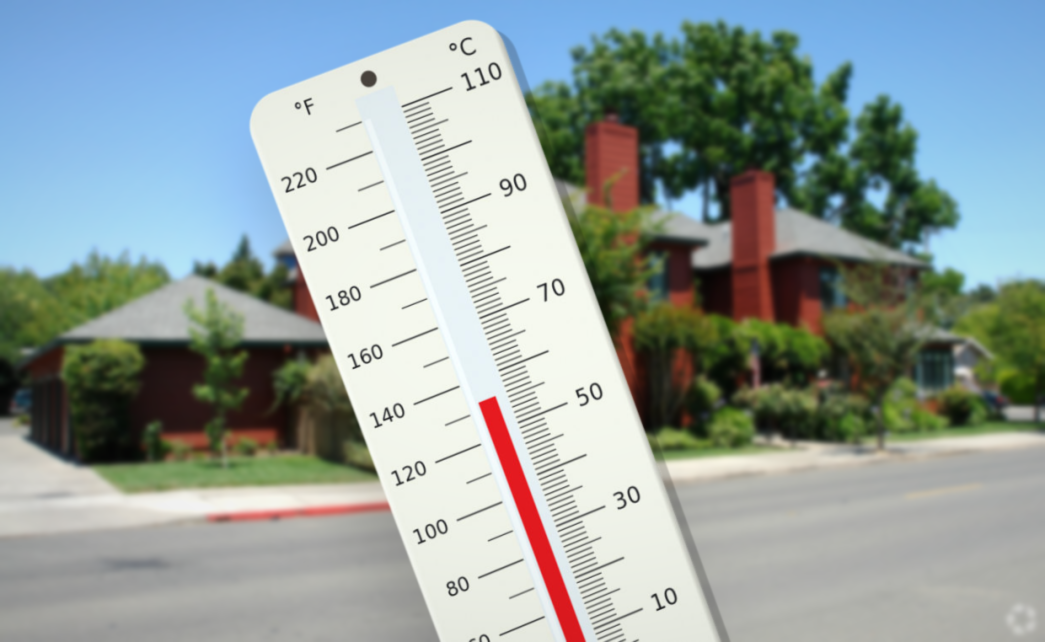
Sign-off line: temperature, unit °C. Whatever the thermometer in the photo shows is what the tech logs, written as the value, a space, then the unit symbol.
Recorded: 56 °C
